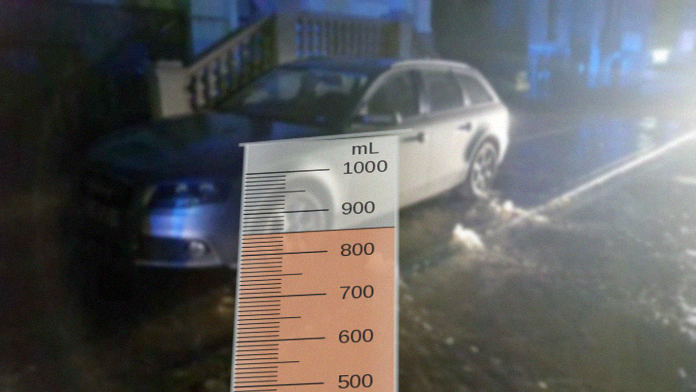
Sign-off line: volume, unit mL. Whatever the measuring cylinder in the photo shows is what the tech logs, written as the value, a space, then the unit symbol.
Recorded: 850 mL
